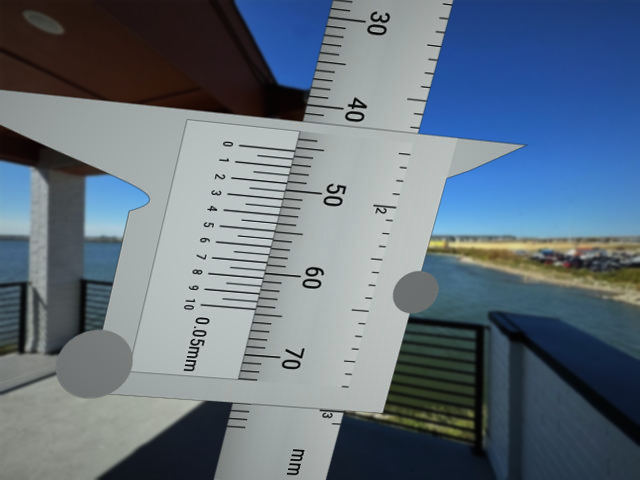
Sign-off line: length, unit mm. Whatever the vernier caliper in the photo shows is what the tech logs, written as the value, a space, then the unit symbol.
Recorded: 45.4 mm
